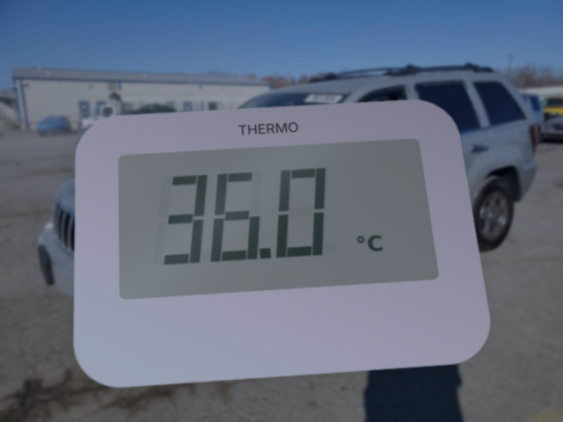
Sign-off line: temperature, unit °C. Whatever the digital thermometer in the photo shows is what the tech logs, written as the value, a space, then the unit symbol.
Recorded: 36.0 °C
